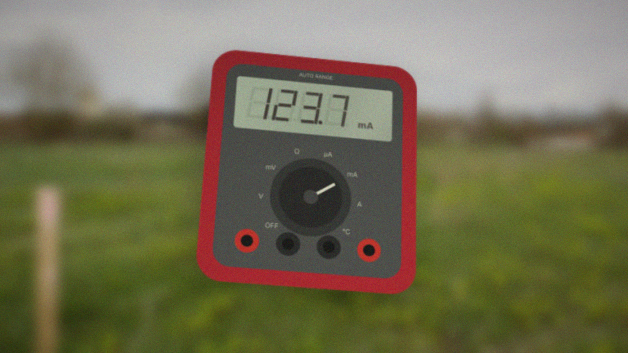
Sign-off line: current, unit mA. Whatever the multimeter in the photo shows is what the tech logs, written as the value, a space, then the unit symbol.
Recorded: 123.7 mA
